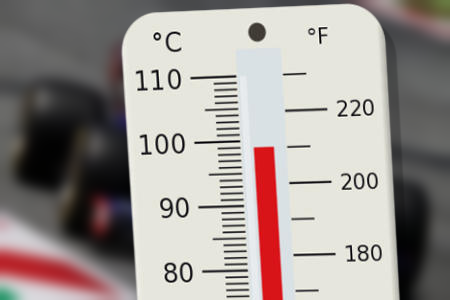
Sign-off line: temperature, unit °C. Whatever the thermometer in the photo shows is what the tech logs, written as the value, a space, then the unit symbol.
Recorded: 99 °C
